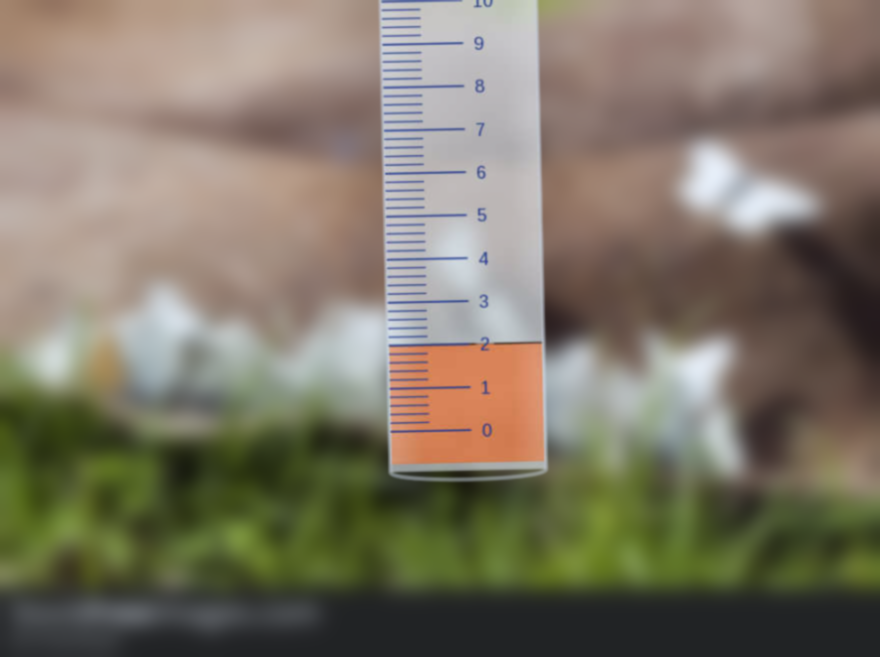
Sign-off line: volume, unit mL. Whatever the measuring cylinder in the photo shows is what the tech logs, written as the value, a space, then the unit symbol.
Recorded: 2 mL
